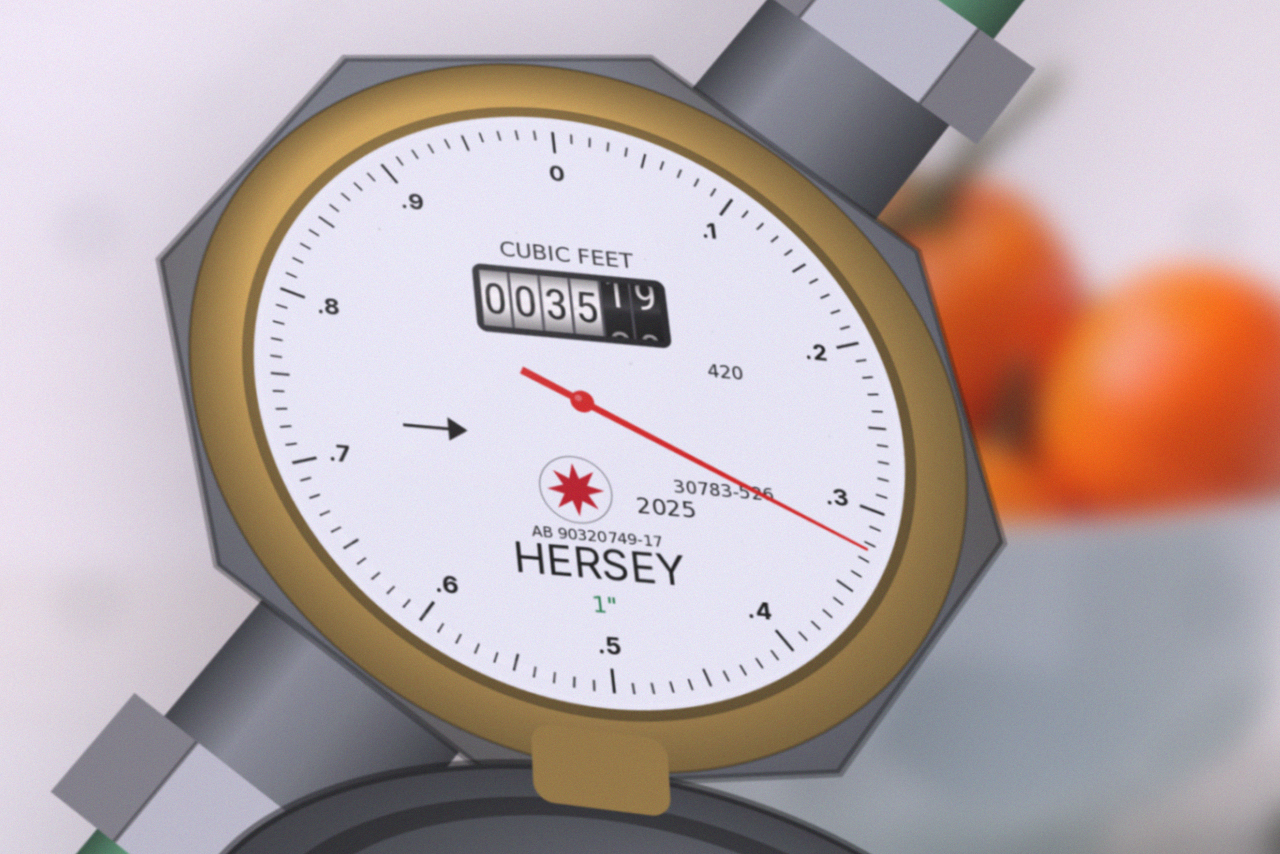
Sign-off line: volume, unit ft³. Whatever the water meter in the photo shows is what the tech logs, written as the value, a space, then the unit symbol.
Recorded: 3519.32 ft³
